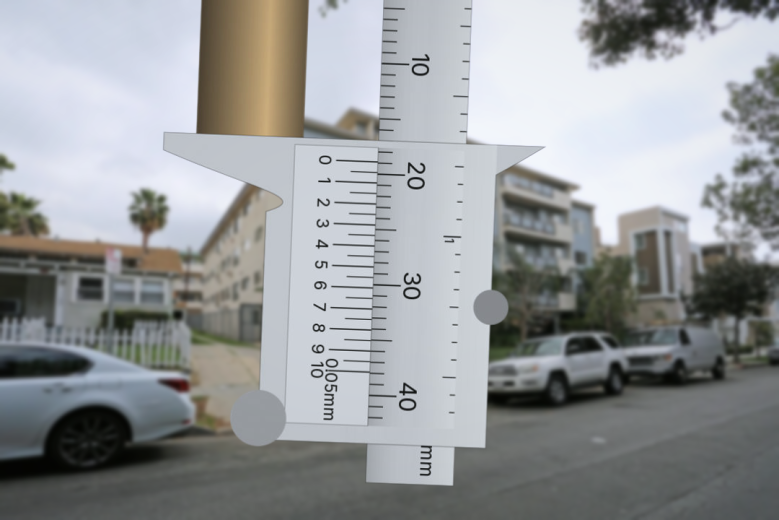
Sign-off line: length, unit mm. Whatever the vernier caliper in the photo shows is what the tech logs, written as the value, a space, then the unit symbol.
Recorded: 18.9 mm
